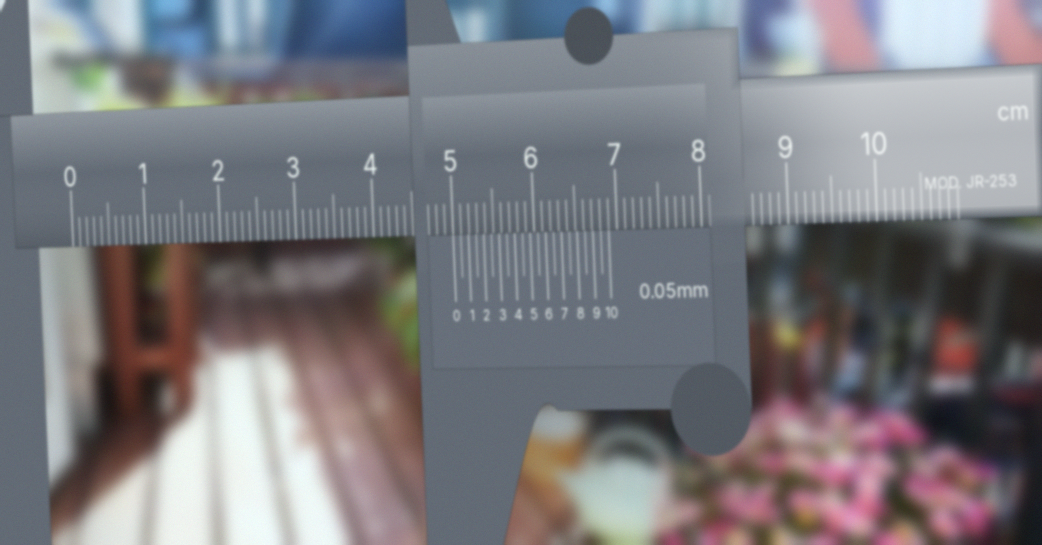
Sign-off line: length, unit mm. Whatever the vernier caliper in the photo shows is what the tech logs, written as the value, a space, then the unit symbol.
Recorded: 50.0 mm
